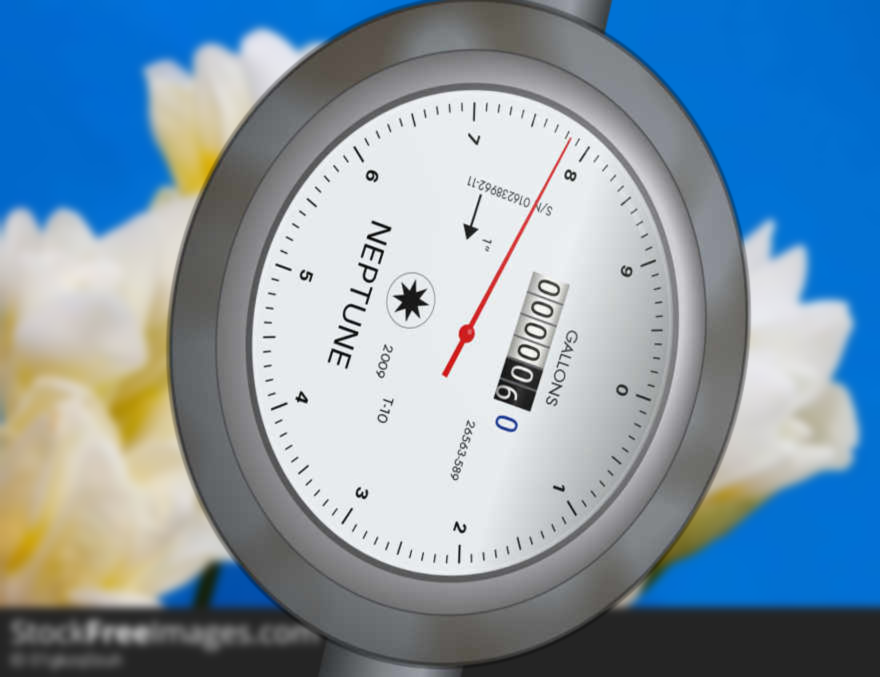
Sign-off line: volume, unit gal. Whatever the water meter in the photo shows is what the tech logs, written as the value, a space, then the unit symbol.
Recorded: 57.8 gal
